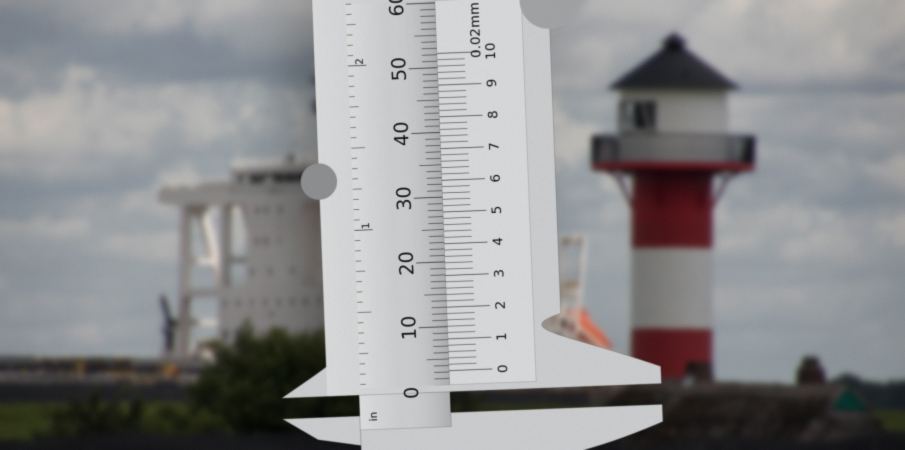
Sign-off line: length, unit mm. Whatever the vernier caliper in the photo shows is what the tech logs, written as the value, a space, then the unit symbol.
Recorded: 3.2 mm
